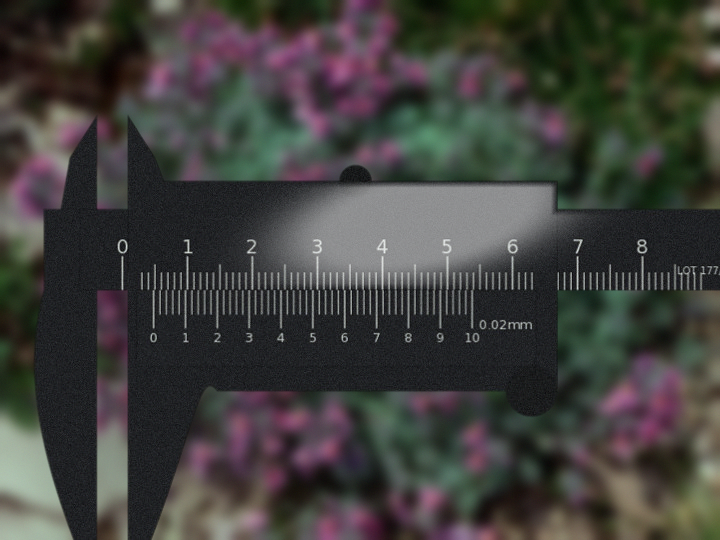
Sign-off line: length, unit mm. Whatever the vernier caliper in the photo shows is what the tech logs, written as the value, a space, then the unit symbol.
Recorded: 4.8 mm
